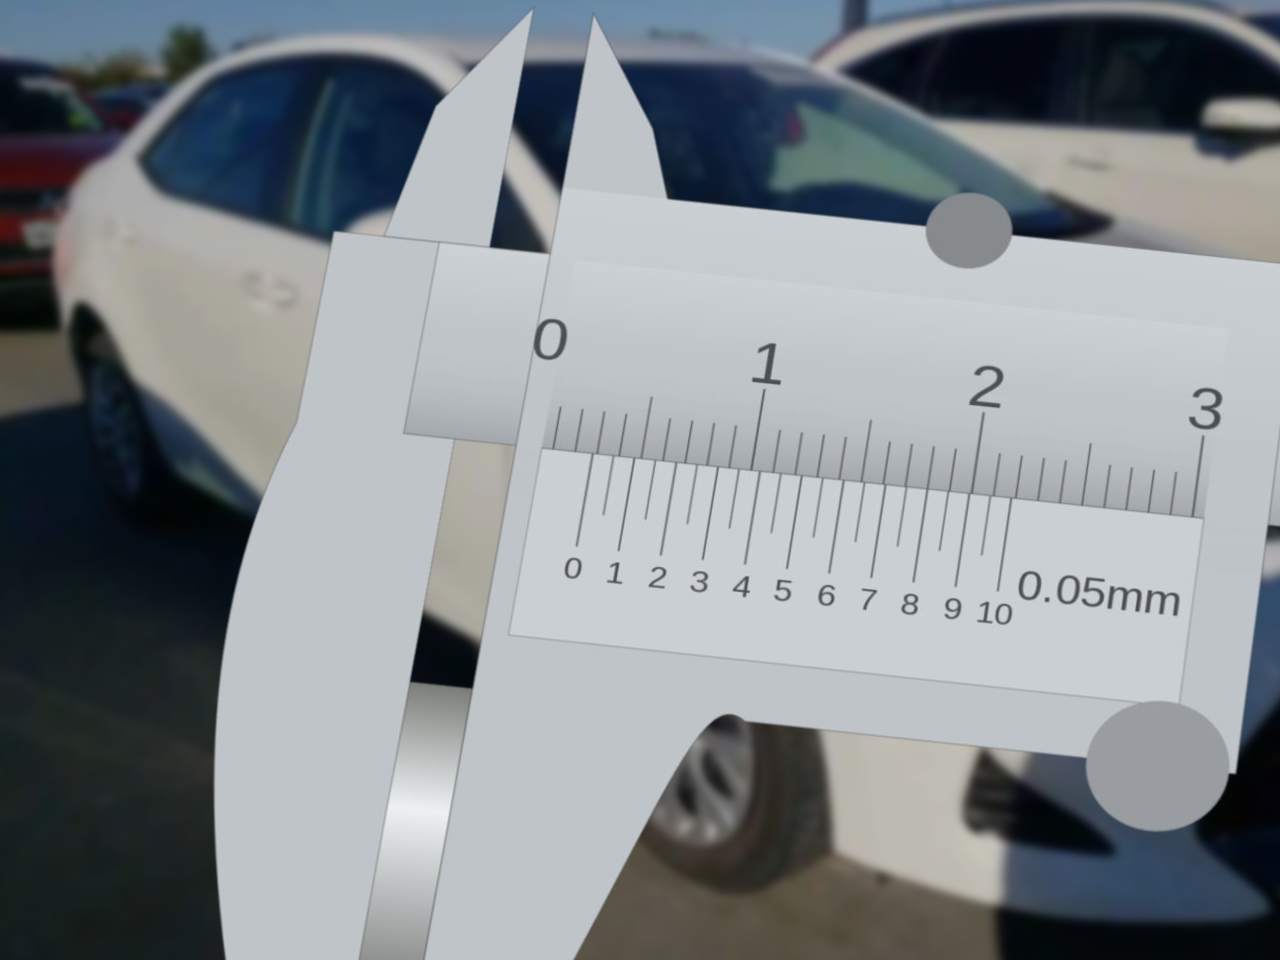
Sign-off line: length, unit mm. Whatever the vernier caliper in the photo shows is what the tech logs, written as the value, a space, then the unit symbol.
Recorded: 2.8 mm
